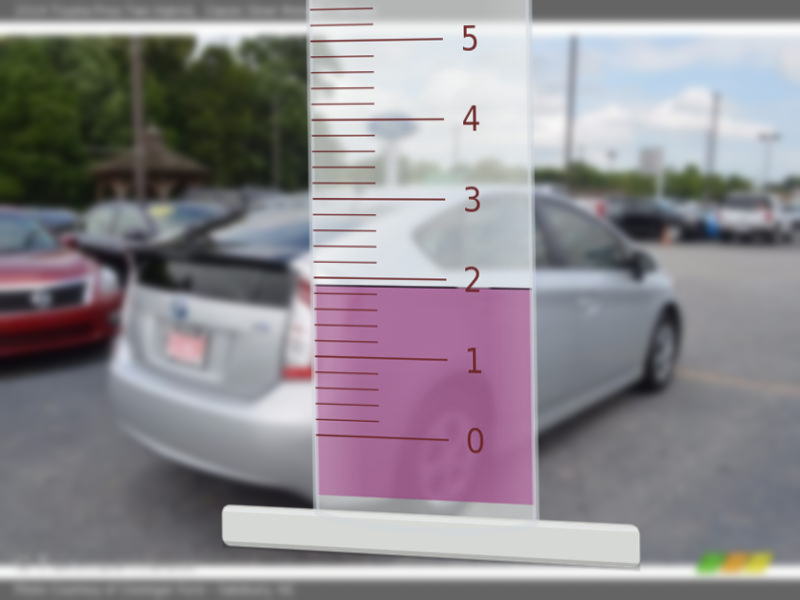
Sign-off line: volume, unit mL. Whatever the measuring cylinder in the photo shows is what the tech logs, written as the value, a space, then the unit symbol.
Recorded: 1.9 mL
